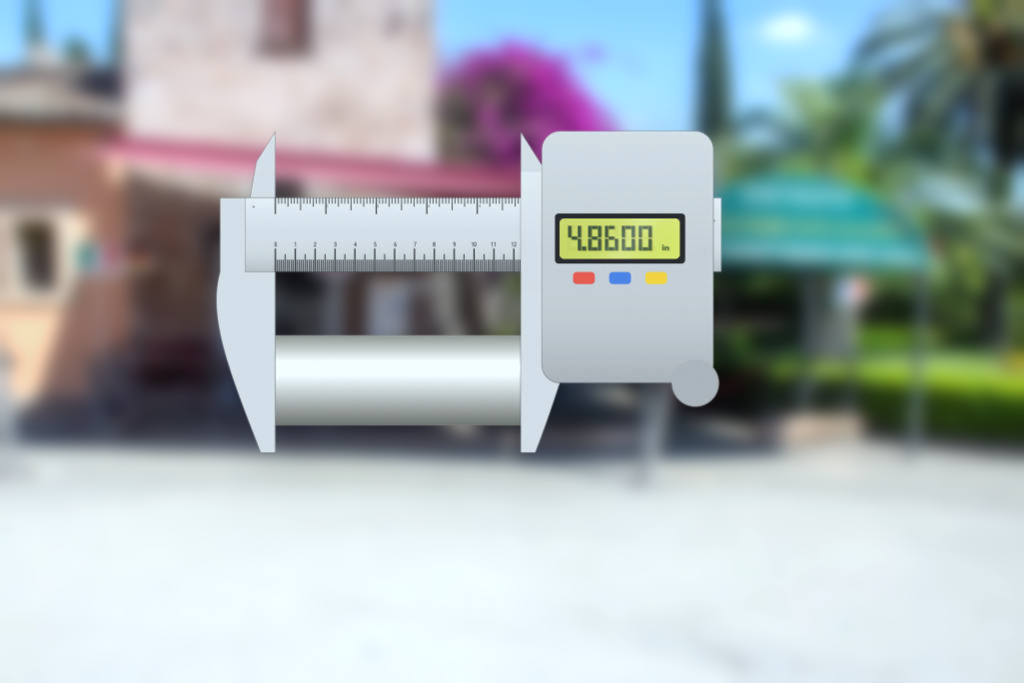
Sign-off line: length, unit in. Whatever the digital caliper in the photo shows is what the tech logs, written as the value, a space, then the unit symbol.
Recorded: 4.8600 in
